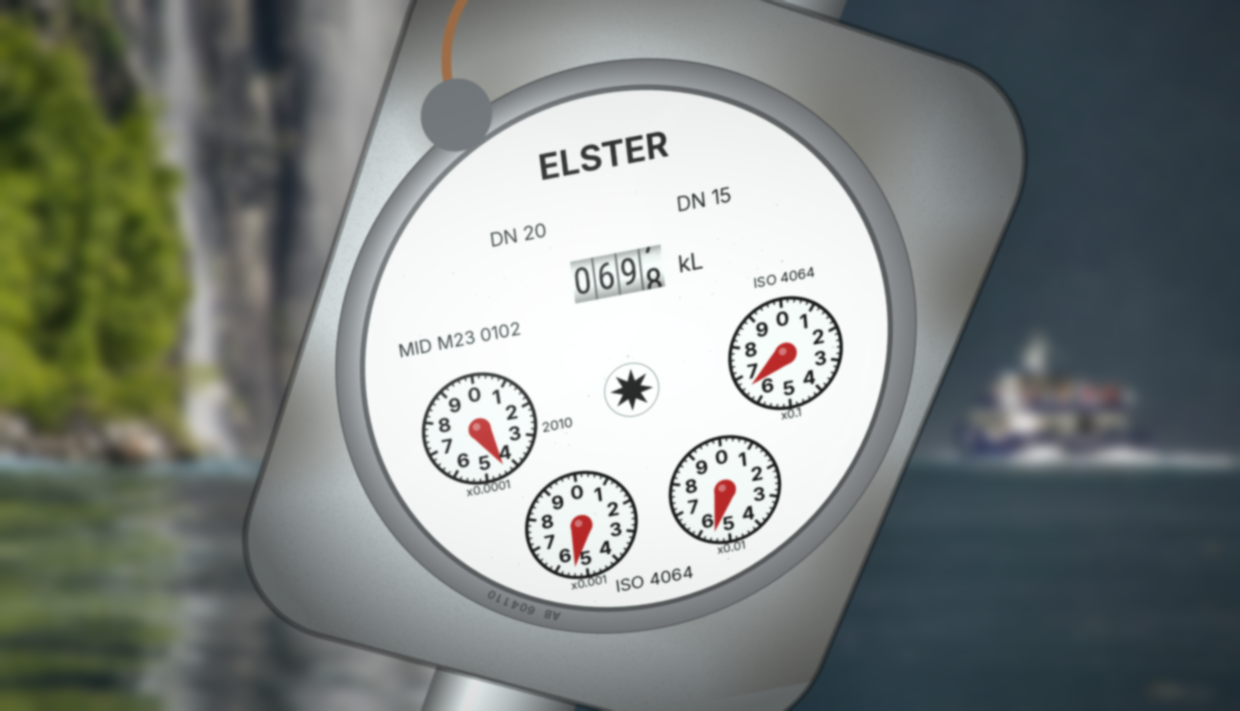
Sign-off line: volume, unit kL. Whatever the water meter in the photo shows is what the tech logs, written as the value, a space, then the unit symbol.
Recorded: 697.6554 kL
